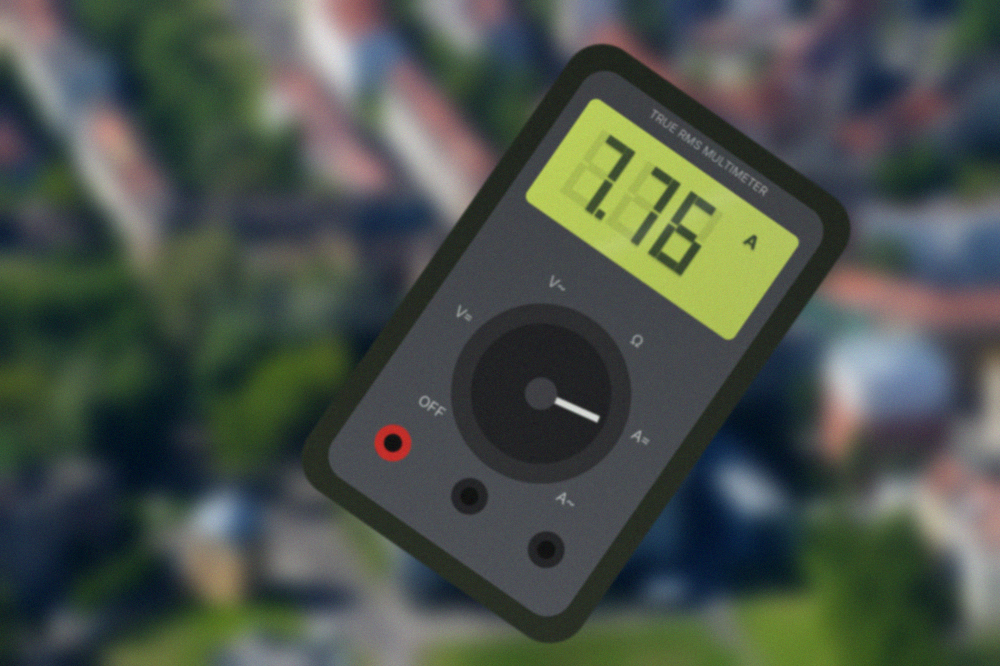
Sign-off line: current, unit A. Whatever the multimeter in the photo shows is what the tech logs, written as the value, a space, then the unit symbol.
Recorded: 7.76 A
